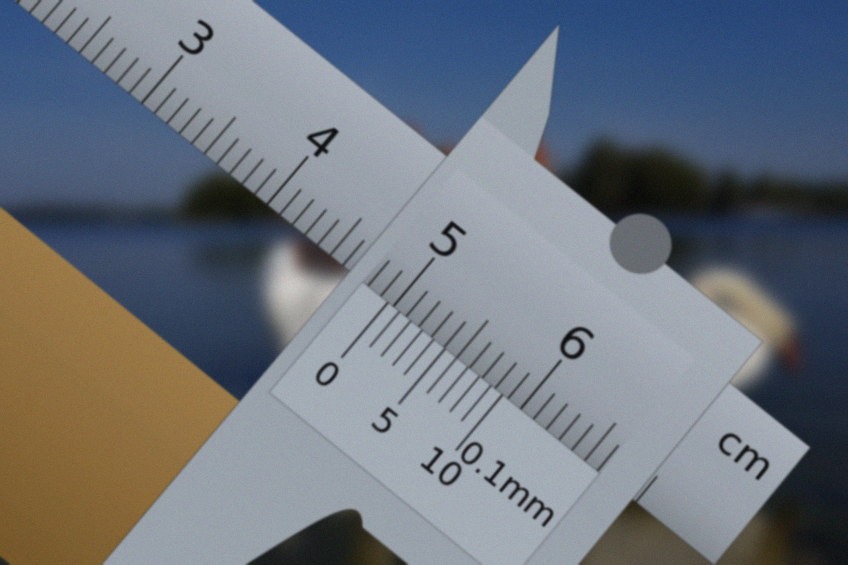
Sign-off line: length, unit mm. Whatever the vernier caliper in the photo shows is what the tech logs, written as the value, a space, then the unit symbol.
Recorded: 49.6 mm
